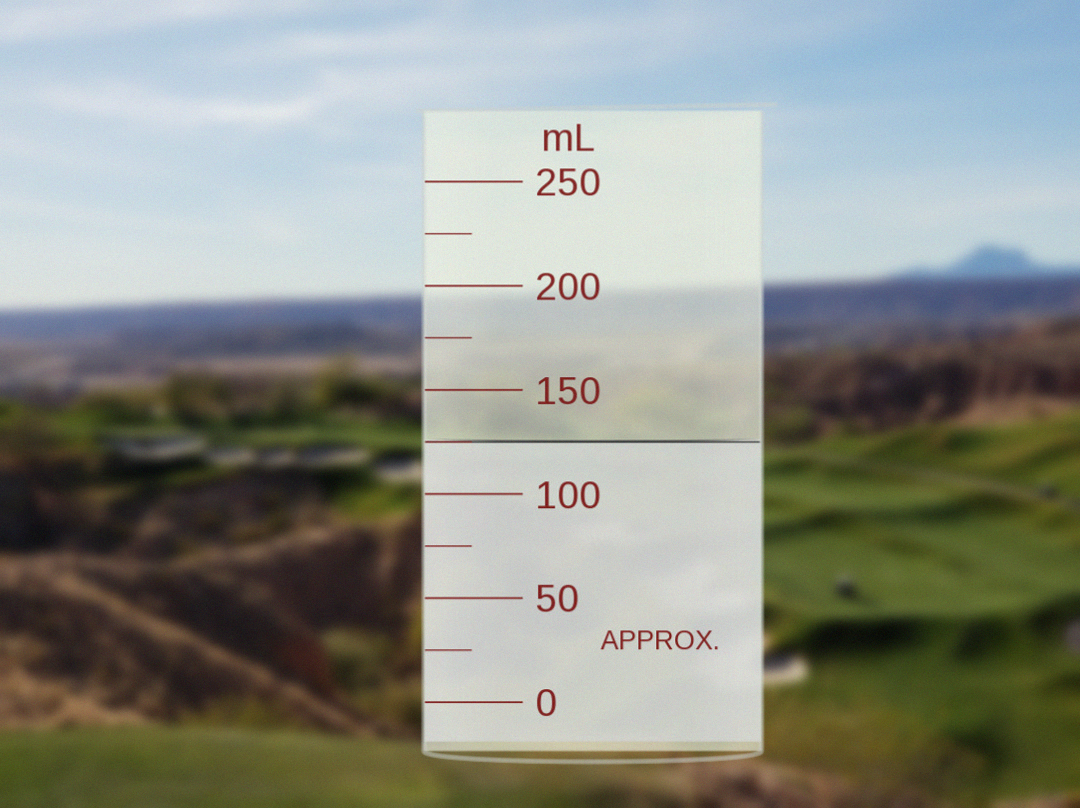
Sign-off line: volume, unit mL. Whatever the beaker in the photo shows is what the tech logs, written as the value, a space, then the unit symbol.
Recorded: 125 mL
